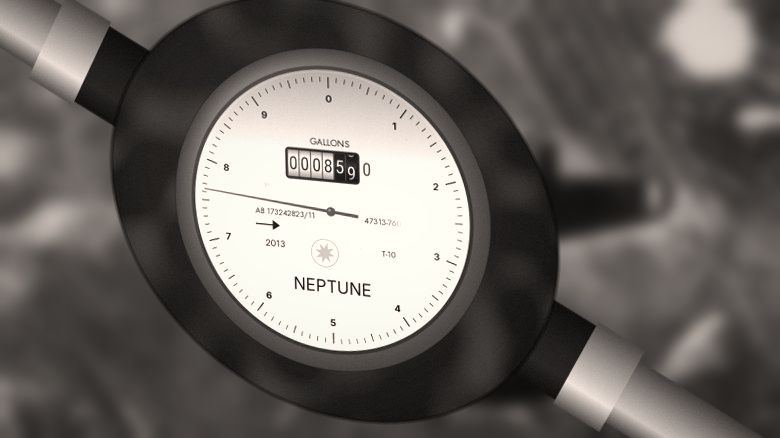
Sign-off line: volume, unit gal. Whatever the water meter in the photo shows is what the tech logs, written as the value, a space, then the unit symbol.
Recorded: 8587.6 gal
